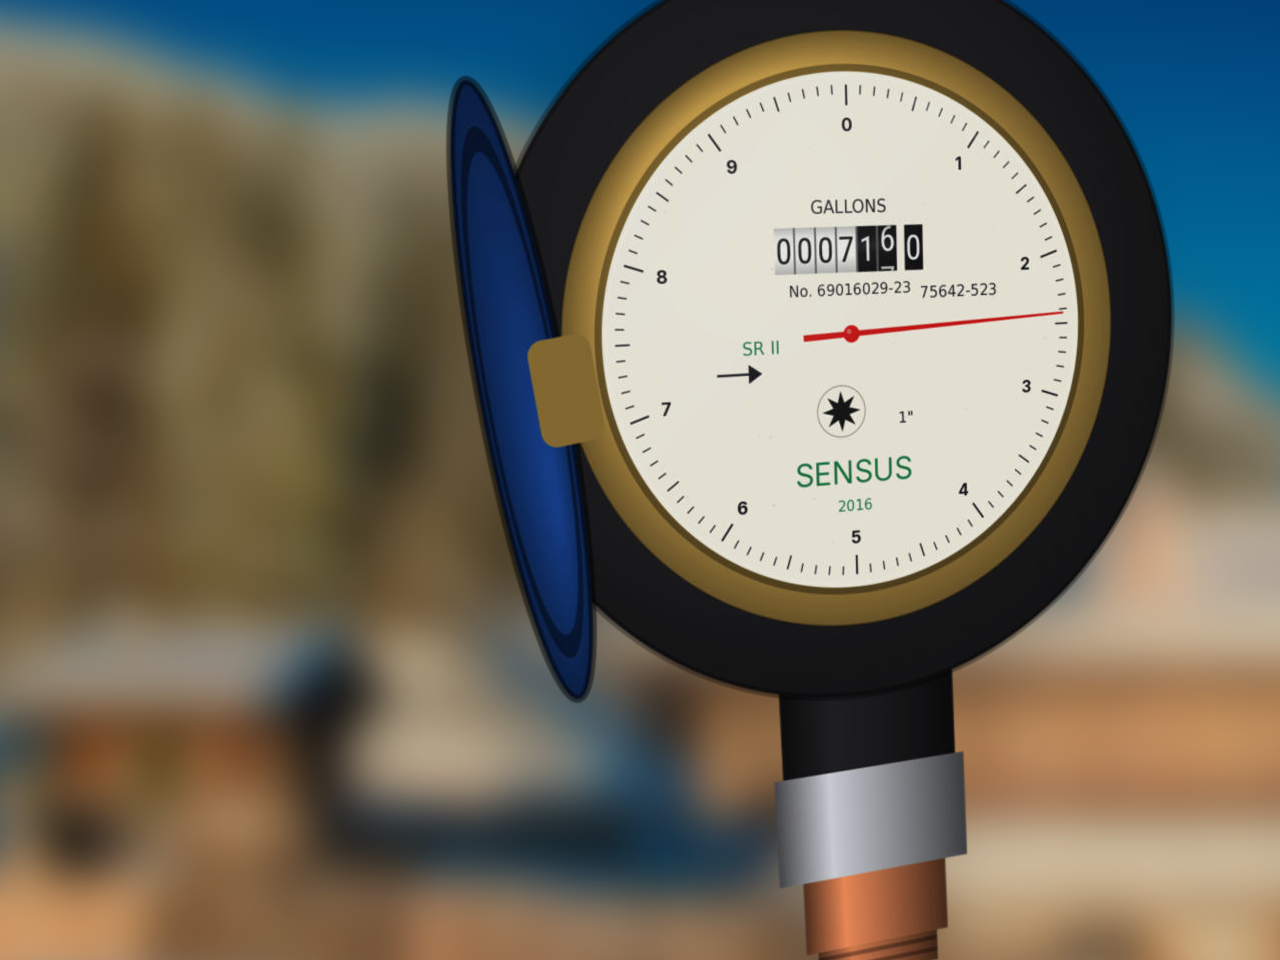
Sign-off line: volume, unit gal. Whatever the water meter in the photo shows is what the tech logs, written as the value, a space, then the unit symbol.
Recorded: 7162.4 gal
